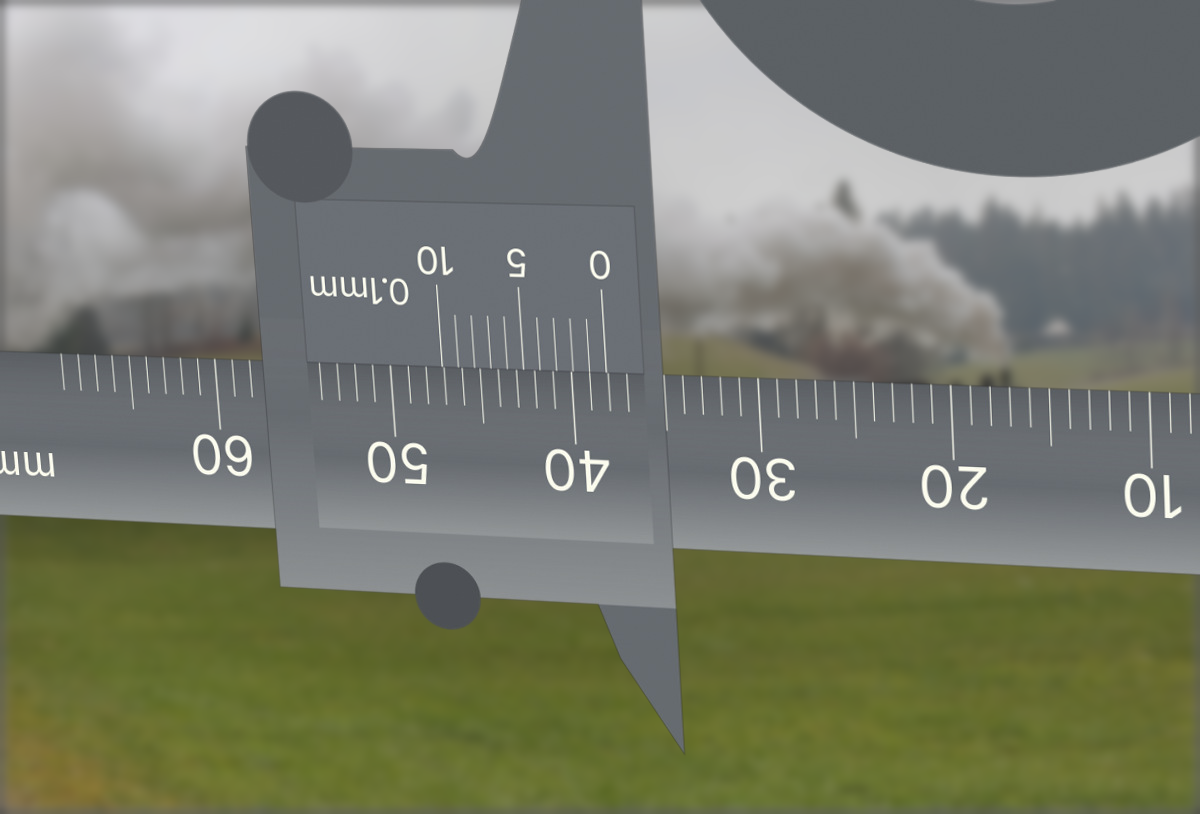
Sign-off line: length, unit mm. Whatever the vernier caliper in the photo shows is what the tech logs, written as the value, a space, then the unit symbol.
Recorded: 38.1 mm
